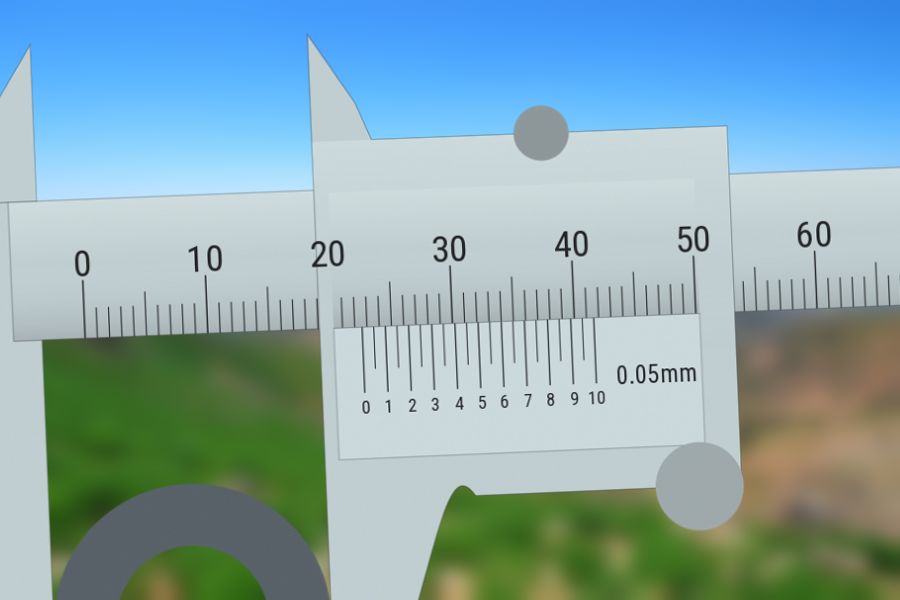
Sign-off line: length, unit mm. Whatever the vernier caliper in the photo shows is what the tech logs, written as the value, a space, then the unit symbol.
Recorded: 22.6 mm
